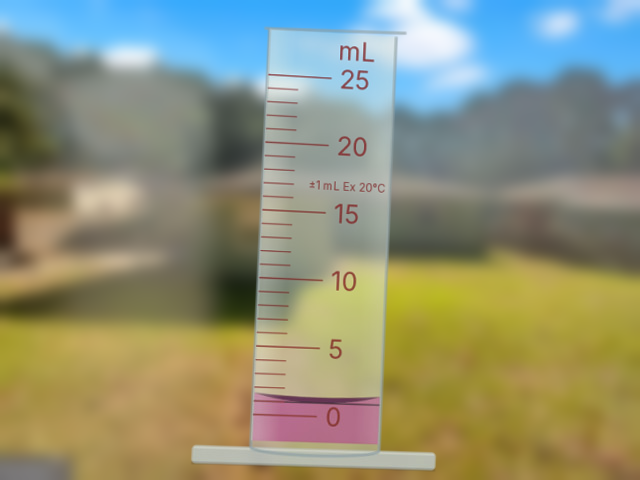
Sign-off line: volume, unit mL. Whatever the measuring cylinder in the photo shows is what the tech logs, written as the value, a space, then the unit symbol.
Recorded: 1 mL
